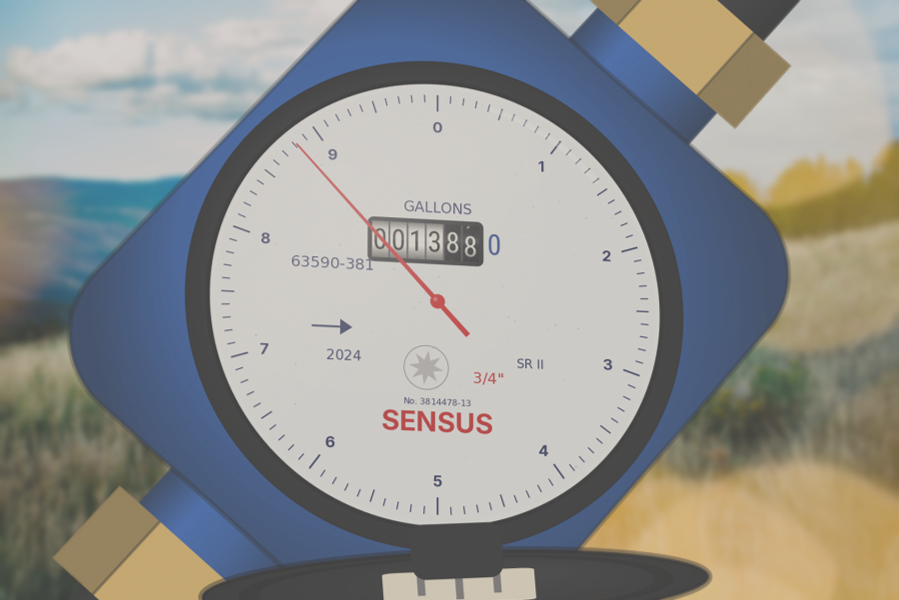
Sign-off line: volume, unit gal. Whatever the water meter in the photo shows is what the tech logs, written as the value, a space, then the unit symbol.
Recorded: 13878.8 gal
